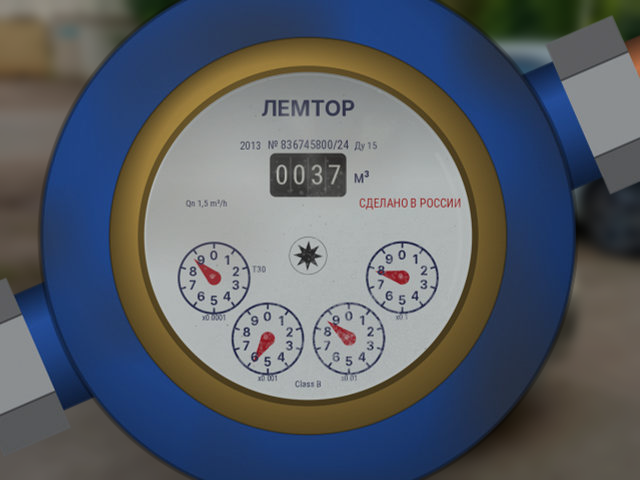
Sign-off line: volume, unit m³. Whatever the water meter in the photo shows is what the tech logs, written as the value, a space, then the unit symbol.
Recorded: 37.7858 m³
